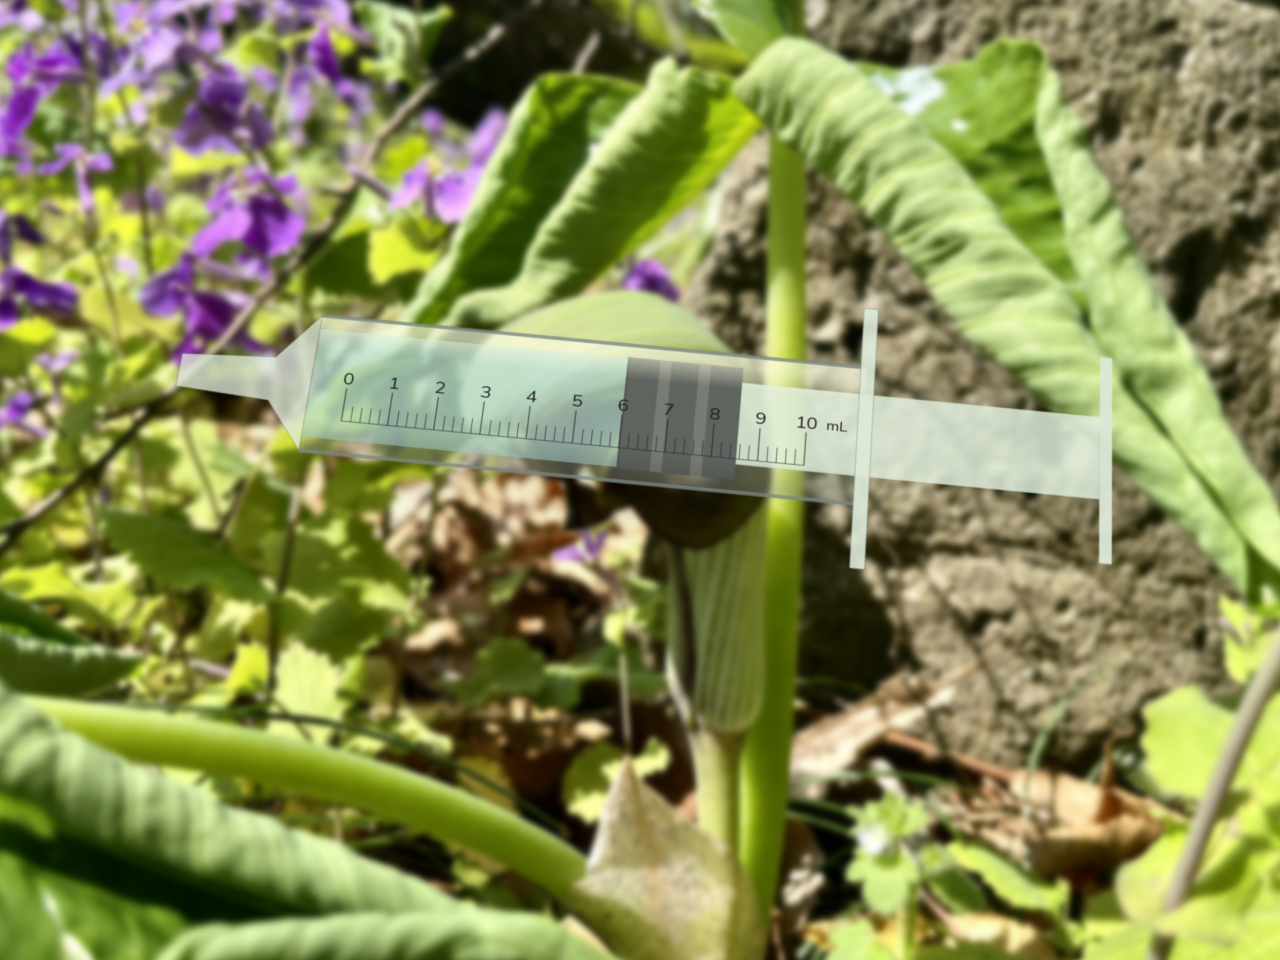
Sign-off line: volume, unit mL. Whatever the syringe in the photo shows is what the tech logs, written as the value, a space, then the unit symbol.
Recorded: 6 mL
